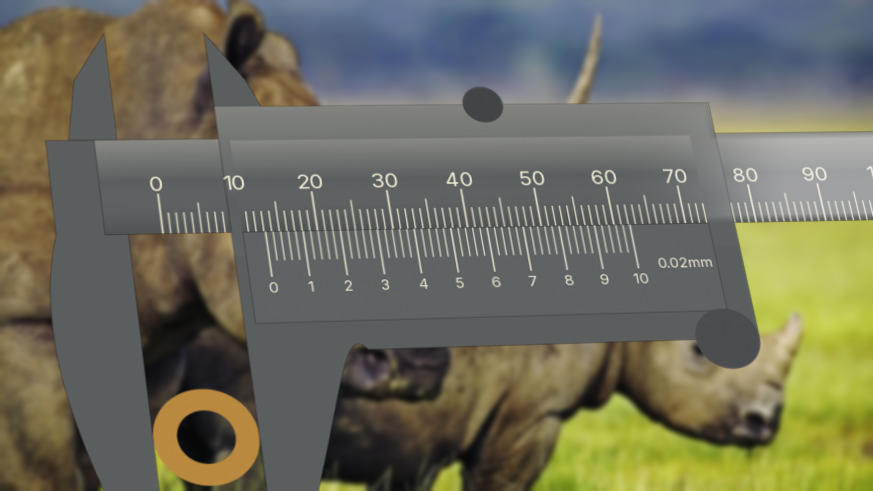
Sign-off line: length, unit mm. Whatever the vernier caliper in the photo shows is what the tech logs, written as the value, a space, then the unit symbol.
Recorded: 13.2 mm
